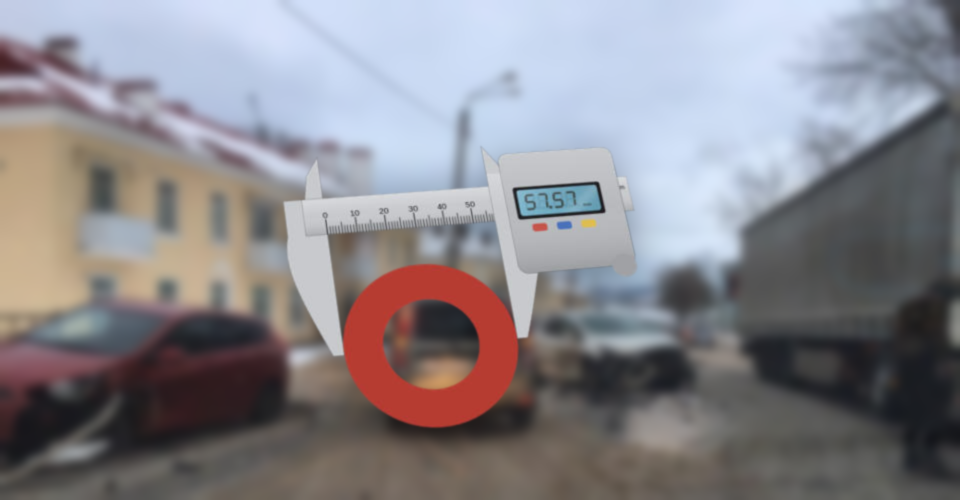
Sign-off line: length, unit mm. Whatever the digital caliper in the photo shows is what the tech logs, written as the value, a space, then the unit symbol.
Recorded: 57.57 mm
